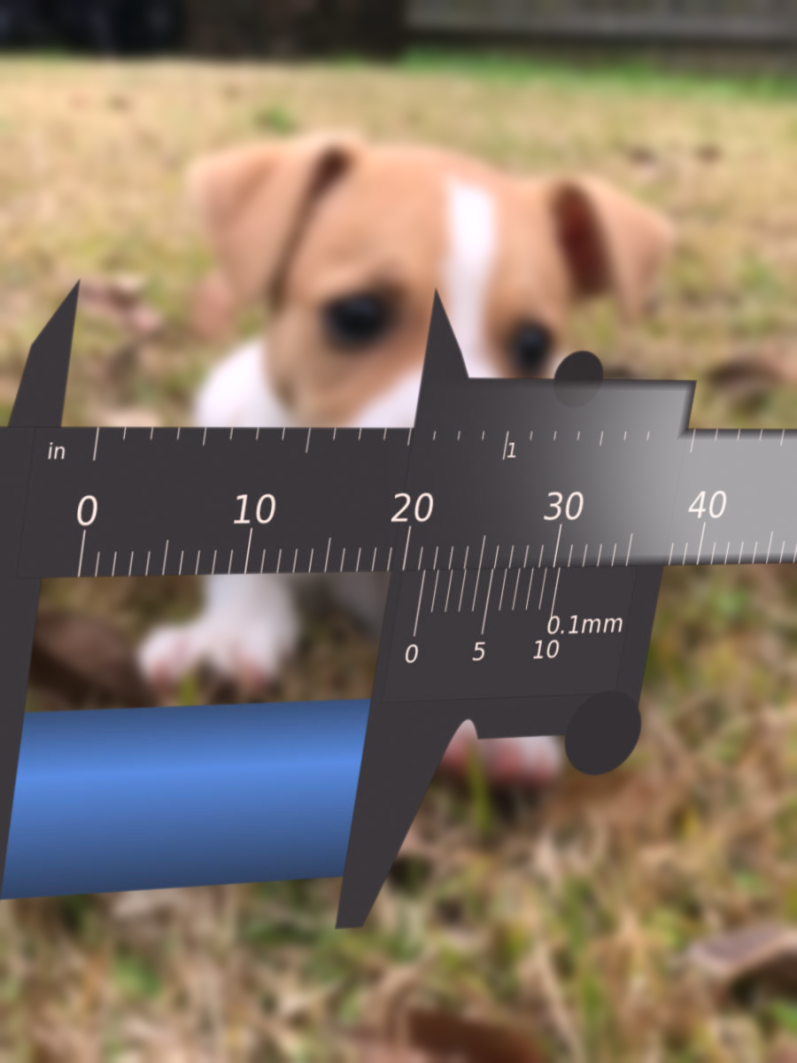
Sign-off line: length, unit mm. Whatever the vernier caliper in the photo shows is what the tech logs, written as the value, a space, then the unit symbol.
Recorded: 21.4 mm
